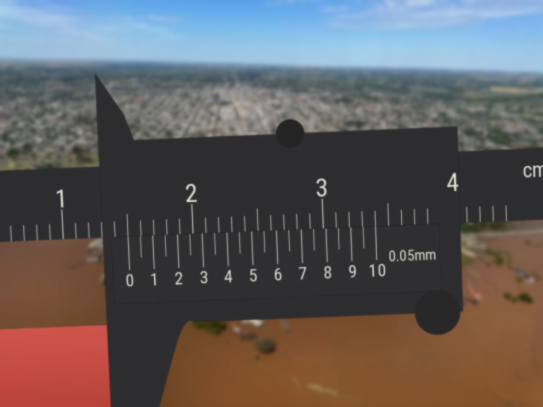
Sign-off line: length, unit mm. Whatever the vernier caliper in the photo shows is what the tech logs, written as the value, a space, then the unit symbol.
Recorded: 15.0 mm
